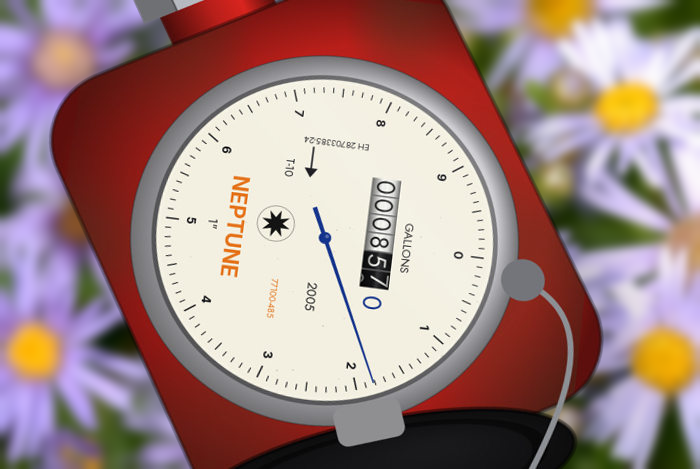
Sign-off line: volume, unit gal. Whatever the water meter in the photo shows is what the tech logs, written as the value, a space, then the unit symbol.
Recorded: 8571.8 gal
